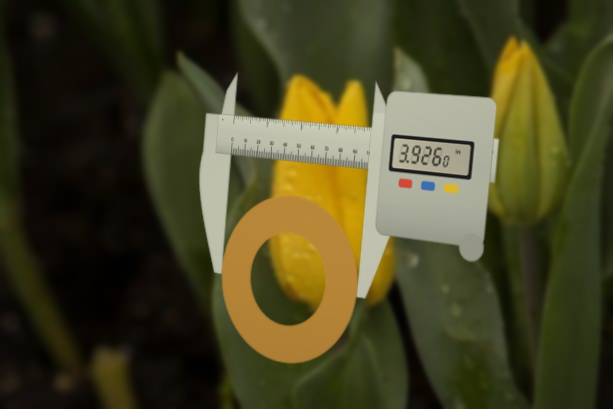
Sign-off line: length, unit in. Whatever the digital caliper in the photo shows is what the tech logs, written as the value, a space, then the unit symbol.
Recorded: 3.9260 in
